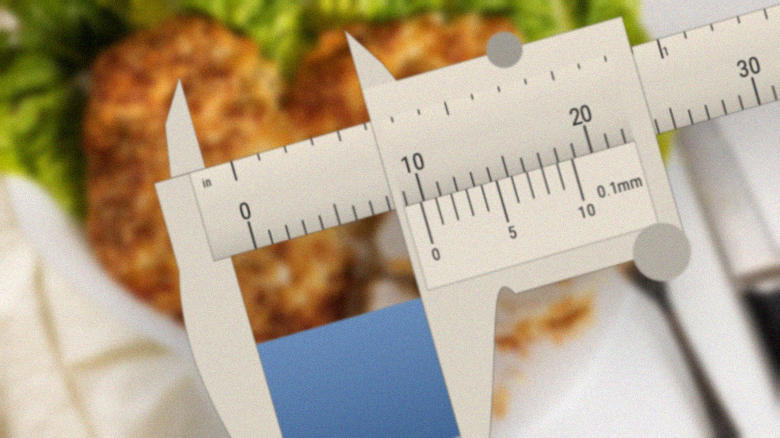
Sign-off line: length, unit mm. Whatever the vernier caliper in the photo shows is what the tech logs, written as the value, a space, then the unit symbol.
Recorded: 9.8 mm
